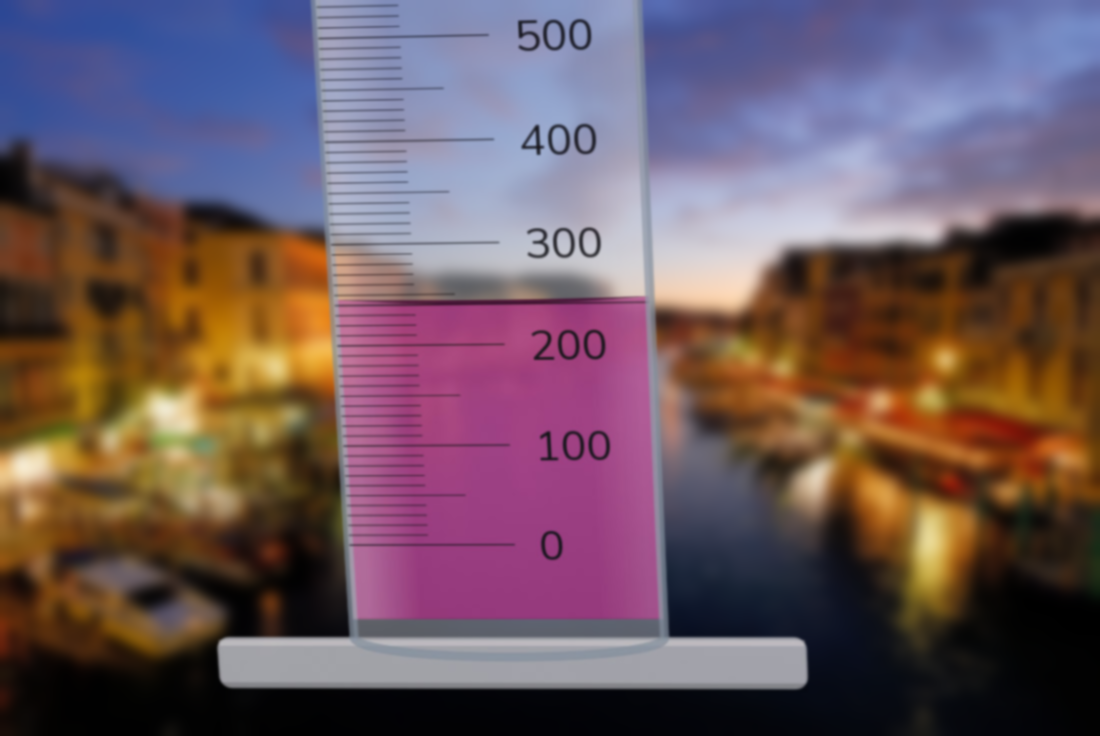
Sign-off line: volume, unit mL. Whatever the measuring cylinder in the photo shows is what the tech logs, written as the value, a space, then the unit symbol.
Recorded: 240 mL
